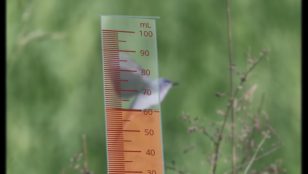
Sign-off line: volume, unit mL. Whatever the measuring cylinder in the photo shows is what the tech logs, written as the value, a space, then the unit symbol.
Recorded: 60 mL
